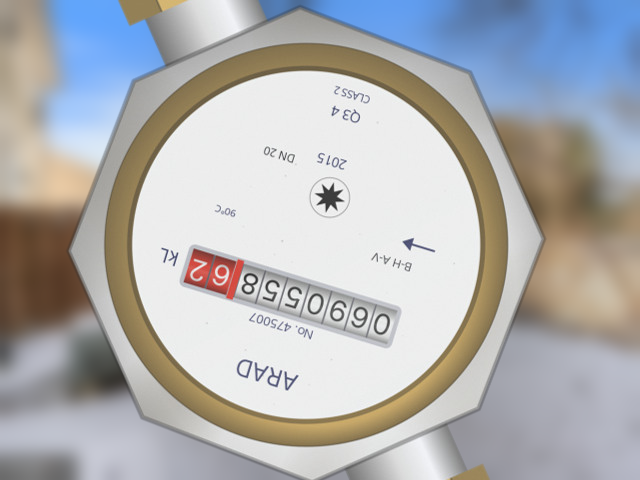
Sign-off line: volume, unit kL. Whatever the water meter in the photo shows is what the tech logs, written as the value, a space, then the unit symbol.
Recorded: 690558.62 kL
